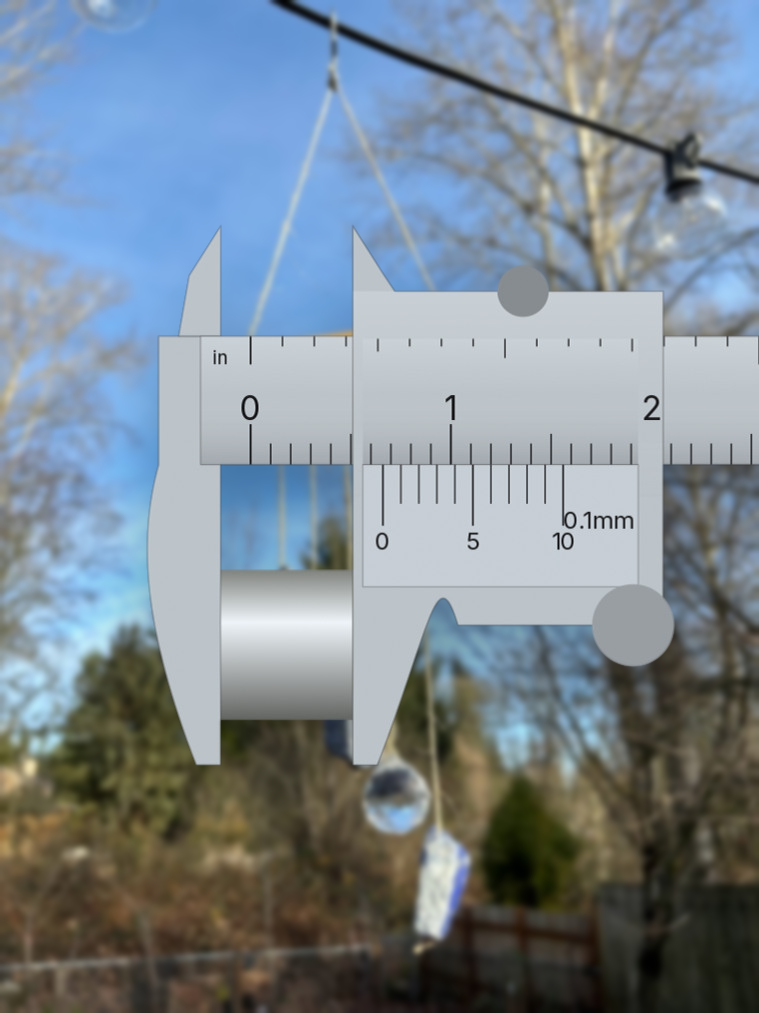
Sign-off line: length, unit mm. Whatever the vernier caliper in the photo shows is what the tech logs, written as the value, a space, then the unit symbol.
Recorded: 6.6 mm
